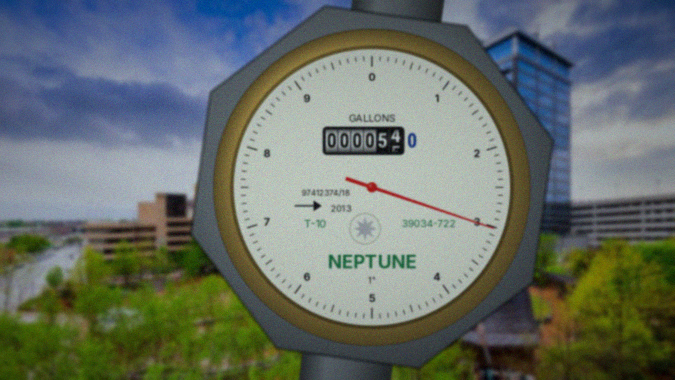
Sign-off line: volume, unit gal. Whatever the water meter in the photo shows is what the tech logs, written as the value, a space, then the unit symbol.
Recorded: 543.0 gal
